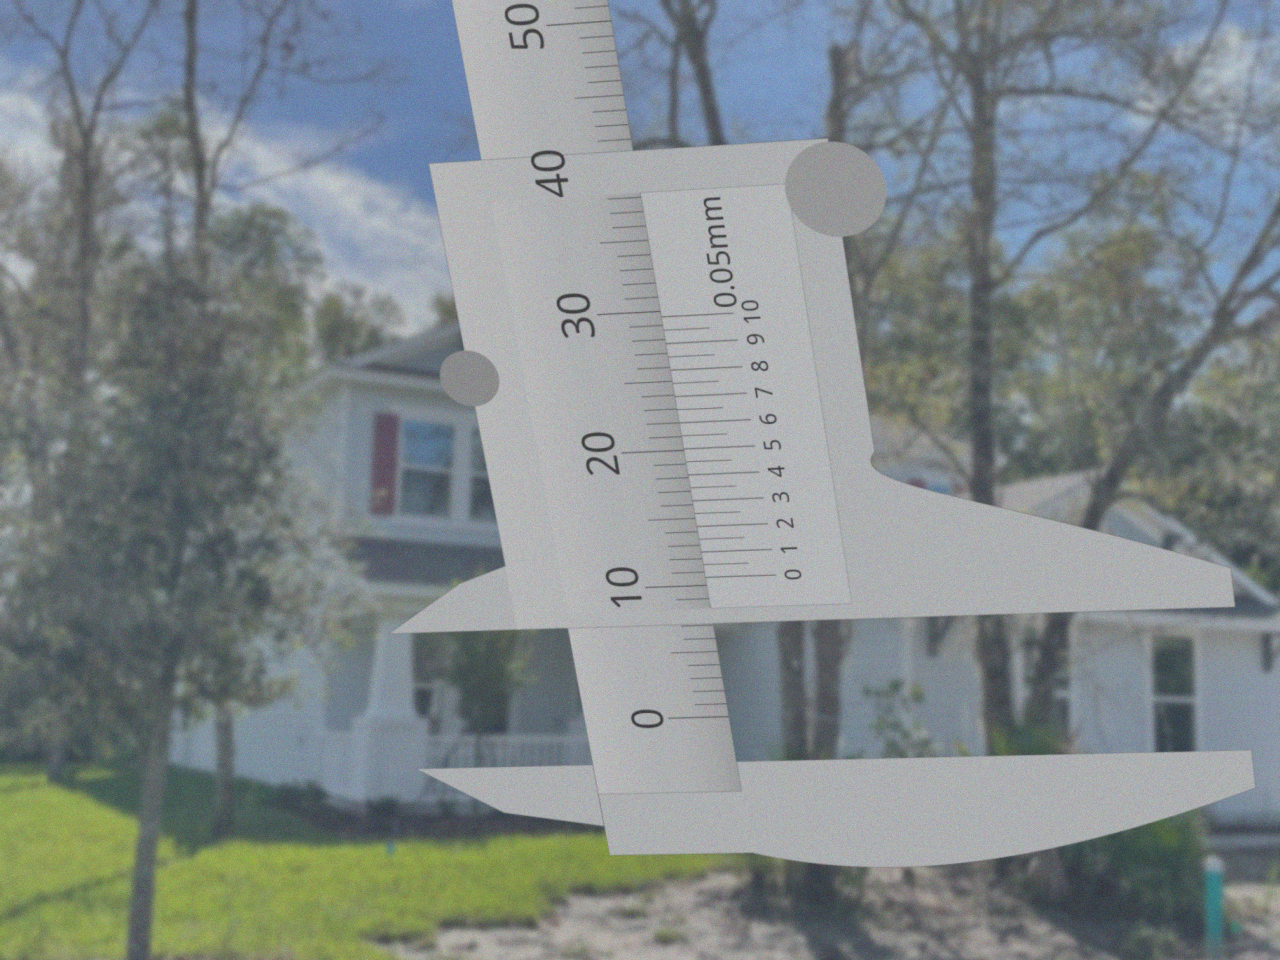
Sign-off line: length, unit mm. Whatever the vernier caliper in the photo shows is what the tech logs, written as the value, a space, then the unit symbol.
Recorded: 10.6 mm
